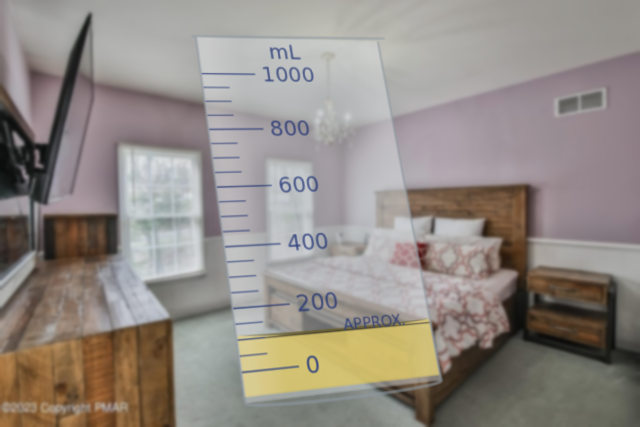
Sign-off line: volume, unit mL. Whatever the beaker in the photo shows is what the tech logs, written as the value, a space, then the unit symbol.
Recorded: 100 mL
